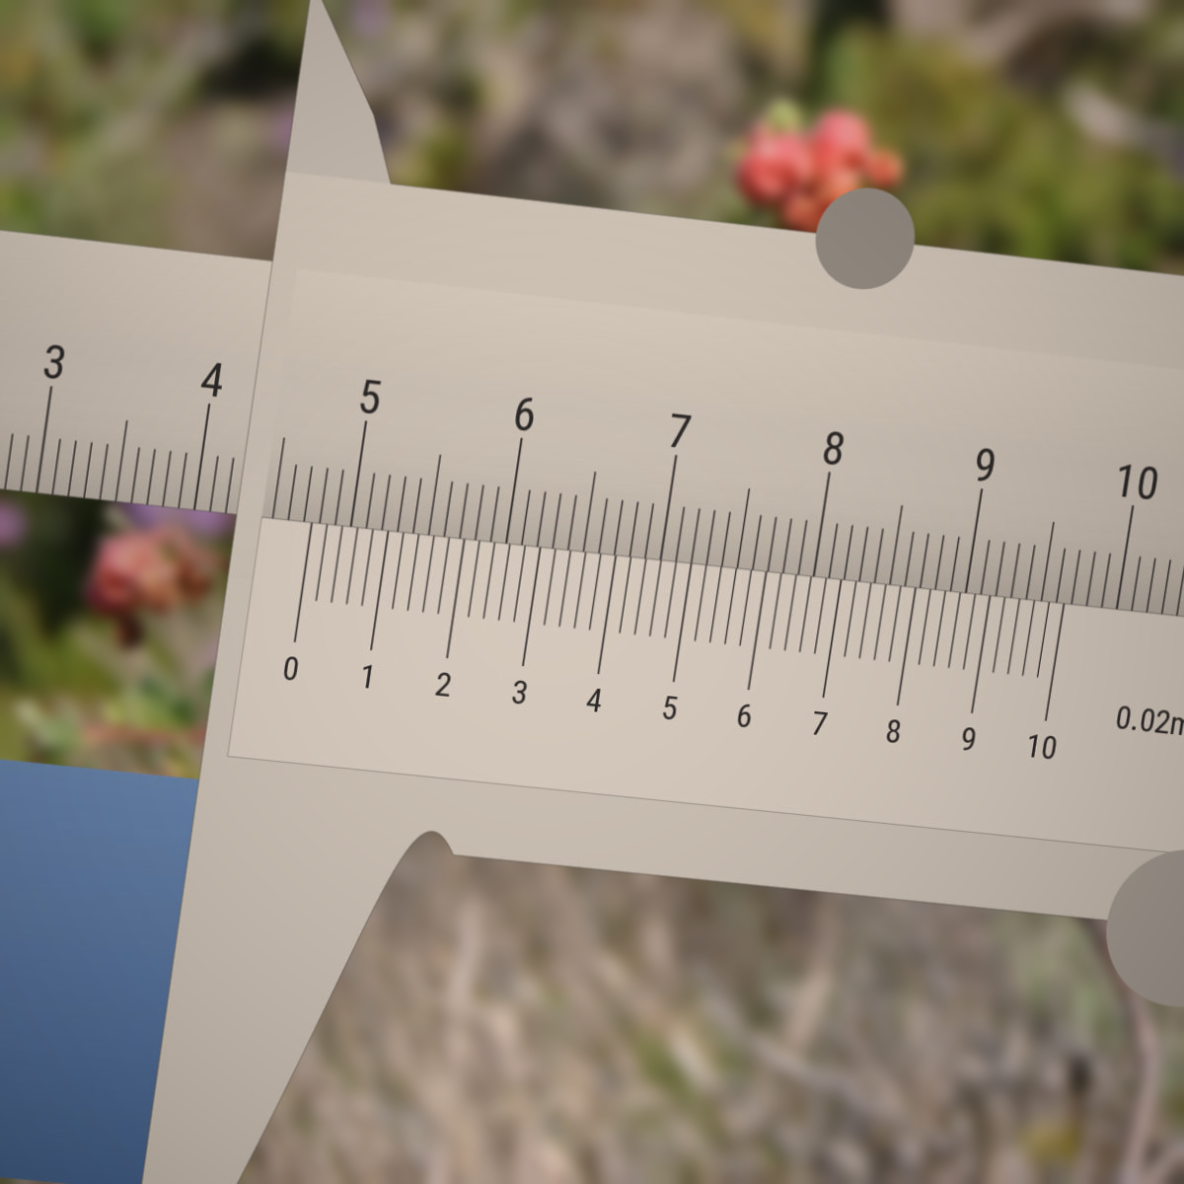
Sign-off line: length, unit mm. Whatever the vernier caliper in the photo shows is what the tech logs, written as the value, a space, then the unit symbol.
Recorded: 47.5 mm
